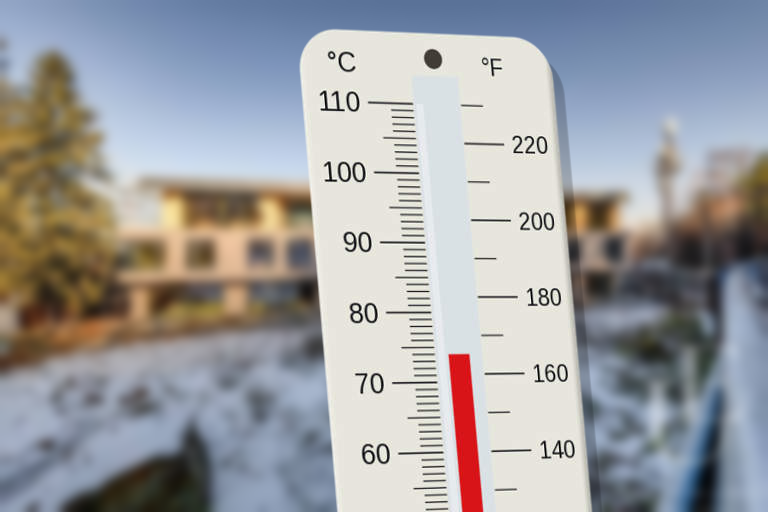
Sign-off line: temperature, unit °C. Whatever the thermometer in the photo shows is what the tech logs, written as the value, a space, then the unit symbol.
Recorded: 74 °C
